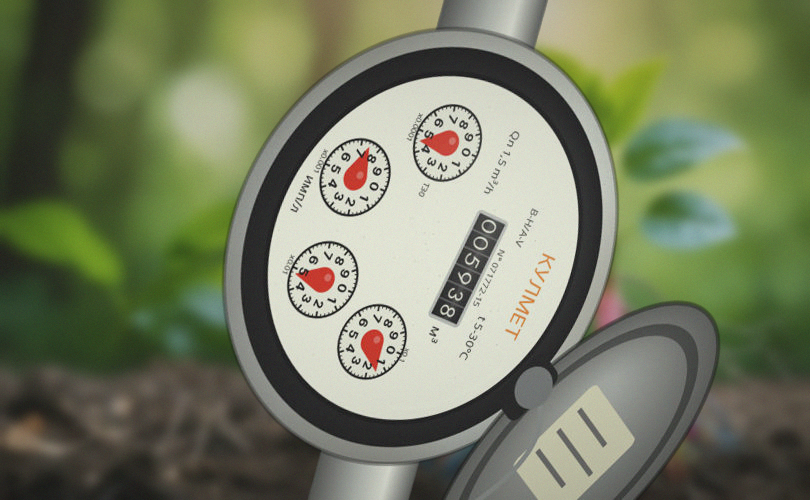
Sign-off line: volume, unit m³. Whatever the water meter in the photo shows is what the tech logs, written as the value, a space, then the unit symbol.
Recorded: 5938.1474 m³
